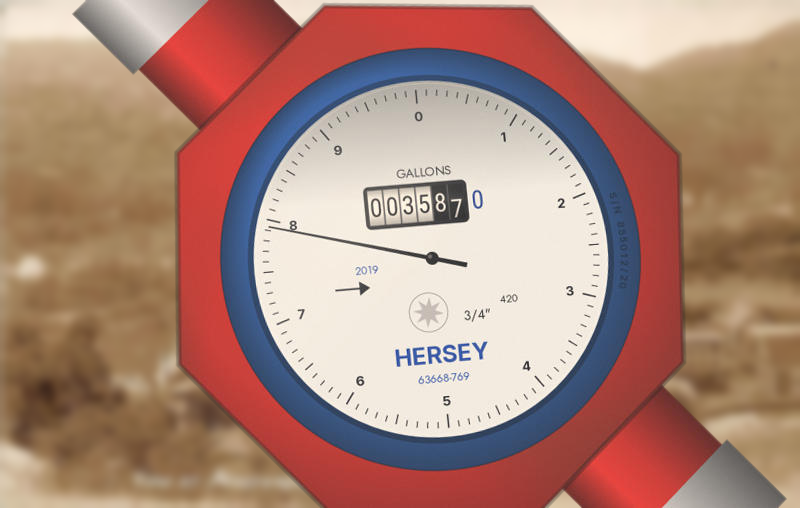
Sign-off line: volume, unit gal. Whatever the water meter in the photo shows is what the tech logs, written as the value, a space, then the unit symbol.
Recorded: 35867.9 gal
